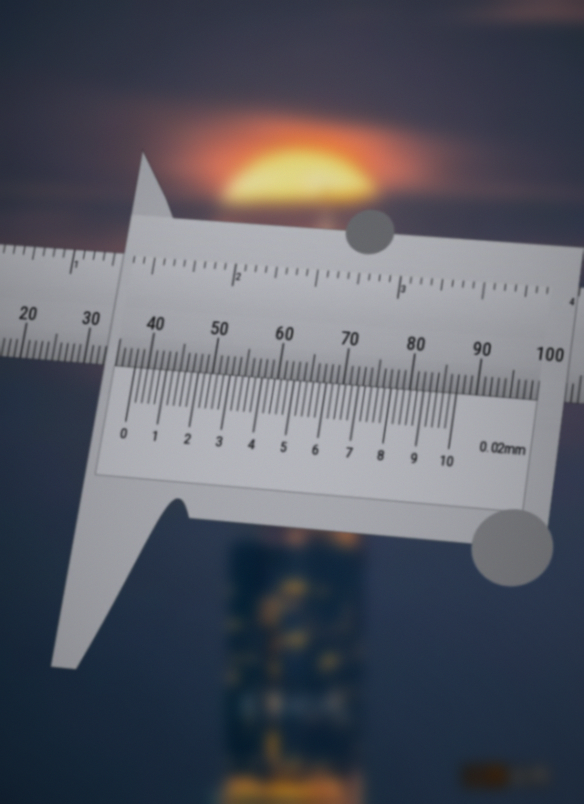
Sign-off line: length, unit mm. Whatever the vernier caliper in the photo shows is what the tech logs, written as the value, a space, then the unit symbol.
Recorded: 38.0 mm
